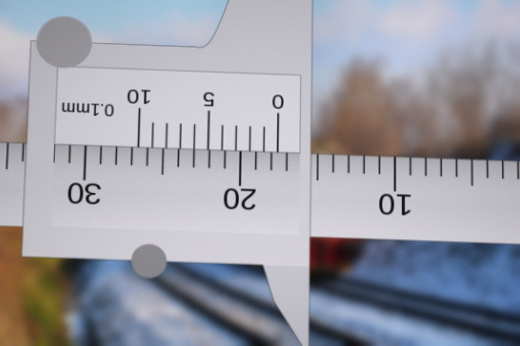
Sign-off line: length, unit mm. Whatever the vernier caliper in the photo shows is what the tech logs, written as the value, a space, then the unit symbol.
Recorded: 17.6 mm
